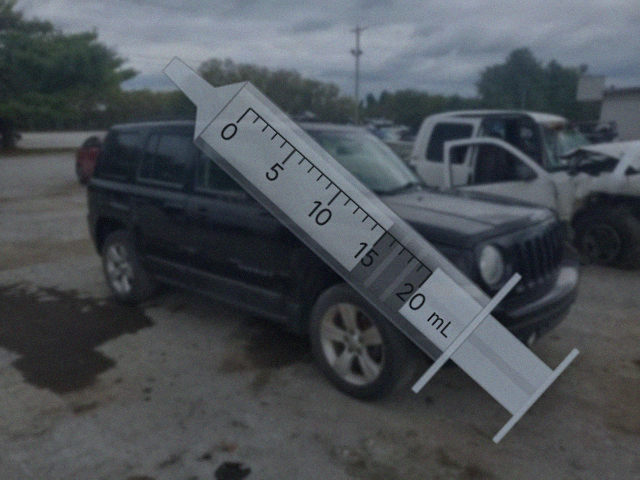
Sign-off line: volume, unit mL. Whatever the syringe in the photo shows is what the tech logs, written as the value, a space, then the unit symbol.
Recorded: 15 mL
